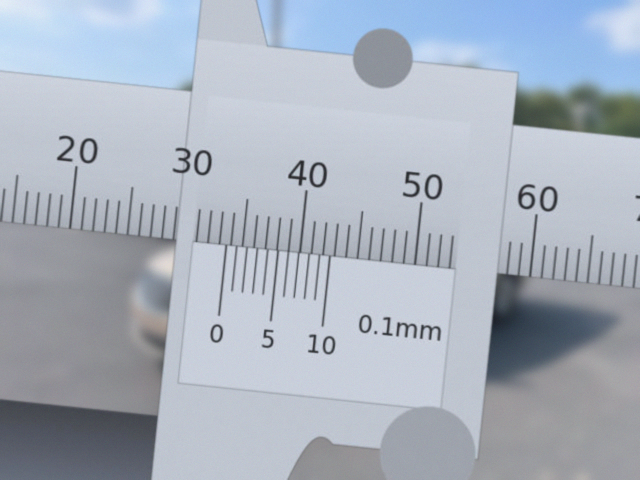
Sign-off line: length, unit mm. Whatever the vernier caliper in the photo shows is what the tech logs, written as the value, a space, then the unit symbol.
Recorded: 33.6 mm
